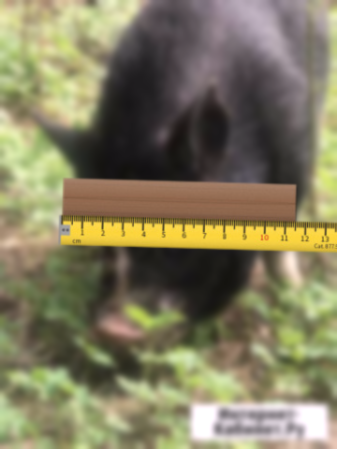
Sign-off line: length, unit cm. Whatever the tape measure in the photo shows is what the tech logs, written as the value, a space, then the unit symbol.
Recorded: 11.5 cm
